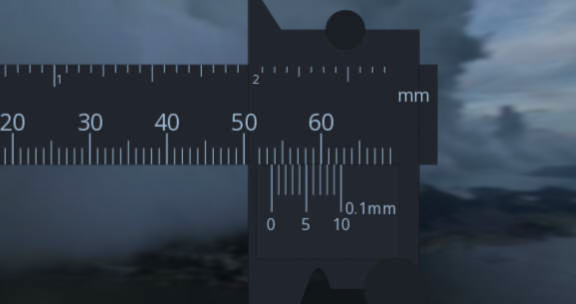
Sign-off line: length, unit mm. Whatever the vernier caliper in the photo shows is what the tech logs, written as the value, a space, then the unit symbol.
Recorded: 53.6 mm
